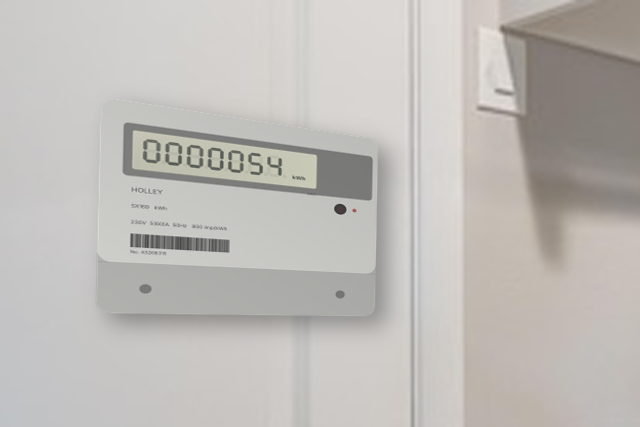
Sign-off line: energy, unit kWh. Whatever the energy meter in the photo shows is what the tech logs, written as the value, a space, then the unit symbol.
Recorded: 54 kWh
